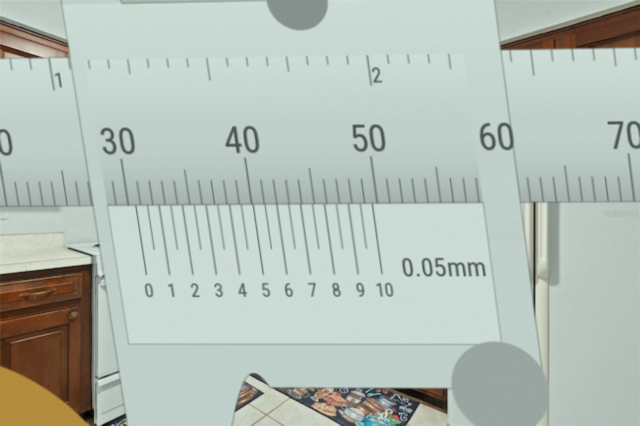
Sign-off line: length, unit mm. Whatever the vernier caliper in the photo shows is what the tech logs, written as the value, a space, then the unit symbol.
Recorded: 30.6 mm
